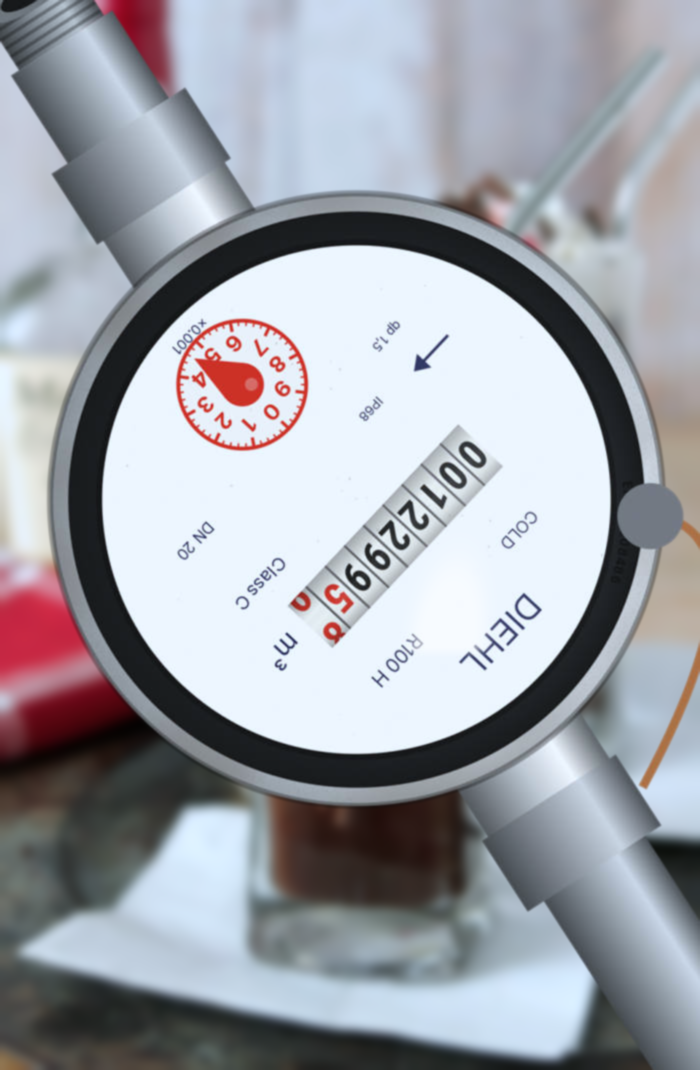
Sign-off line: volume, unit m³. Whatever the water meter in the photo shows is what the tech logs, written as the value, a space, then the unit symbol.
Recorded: 12299.584 m³
